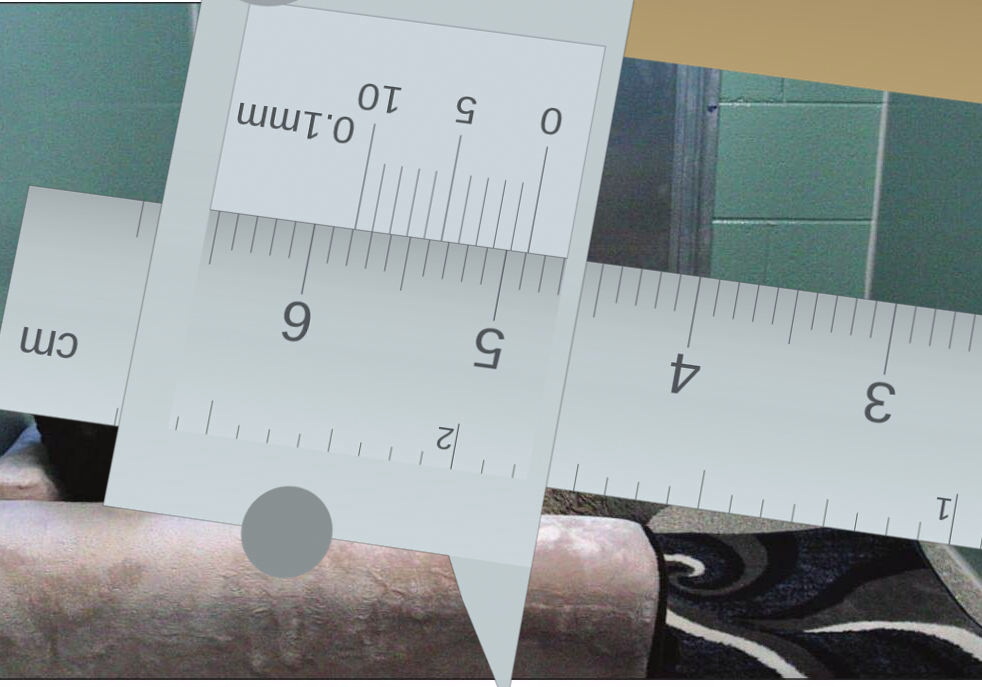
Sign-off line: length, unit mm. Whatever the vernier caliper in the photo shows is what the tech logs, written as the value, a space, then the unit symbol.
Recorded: 48.9 mm
